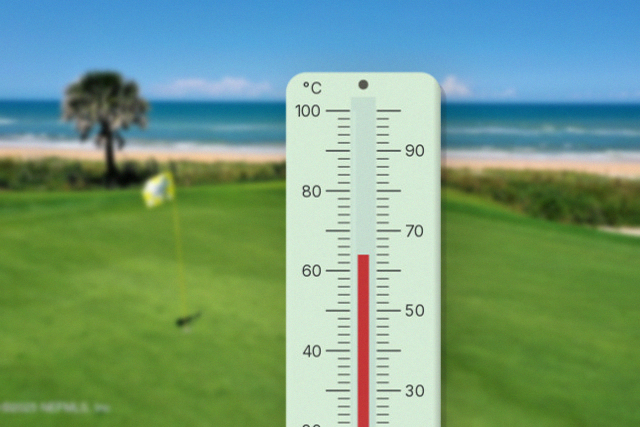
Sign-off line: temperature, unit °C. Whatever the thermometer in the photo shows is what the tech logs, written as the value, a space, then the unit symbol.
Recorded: 64 °C
